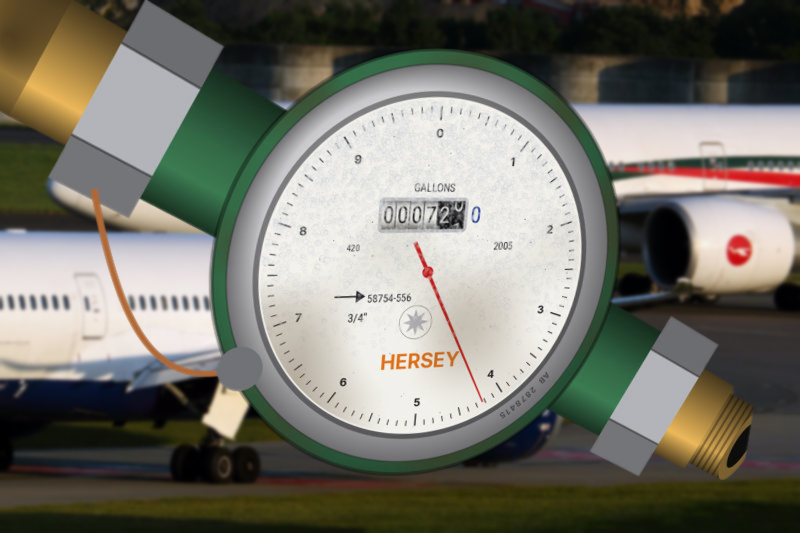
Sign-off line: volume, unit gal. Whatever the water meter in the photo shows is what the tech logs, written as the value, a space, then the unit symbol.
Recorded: 7204.2 gal
